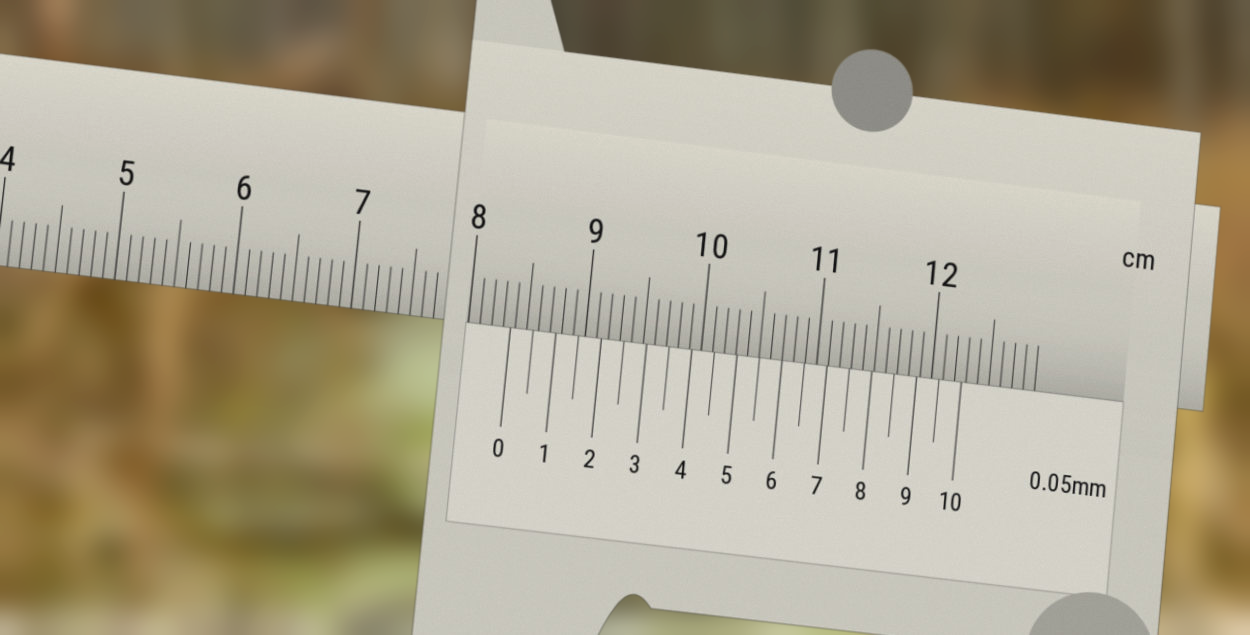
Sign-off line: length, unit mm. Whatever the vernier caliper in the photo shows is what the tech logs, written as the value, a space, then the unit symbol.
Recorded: 83.6 mm
